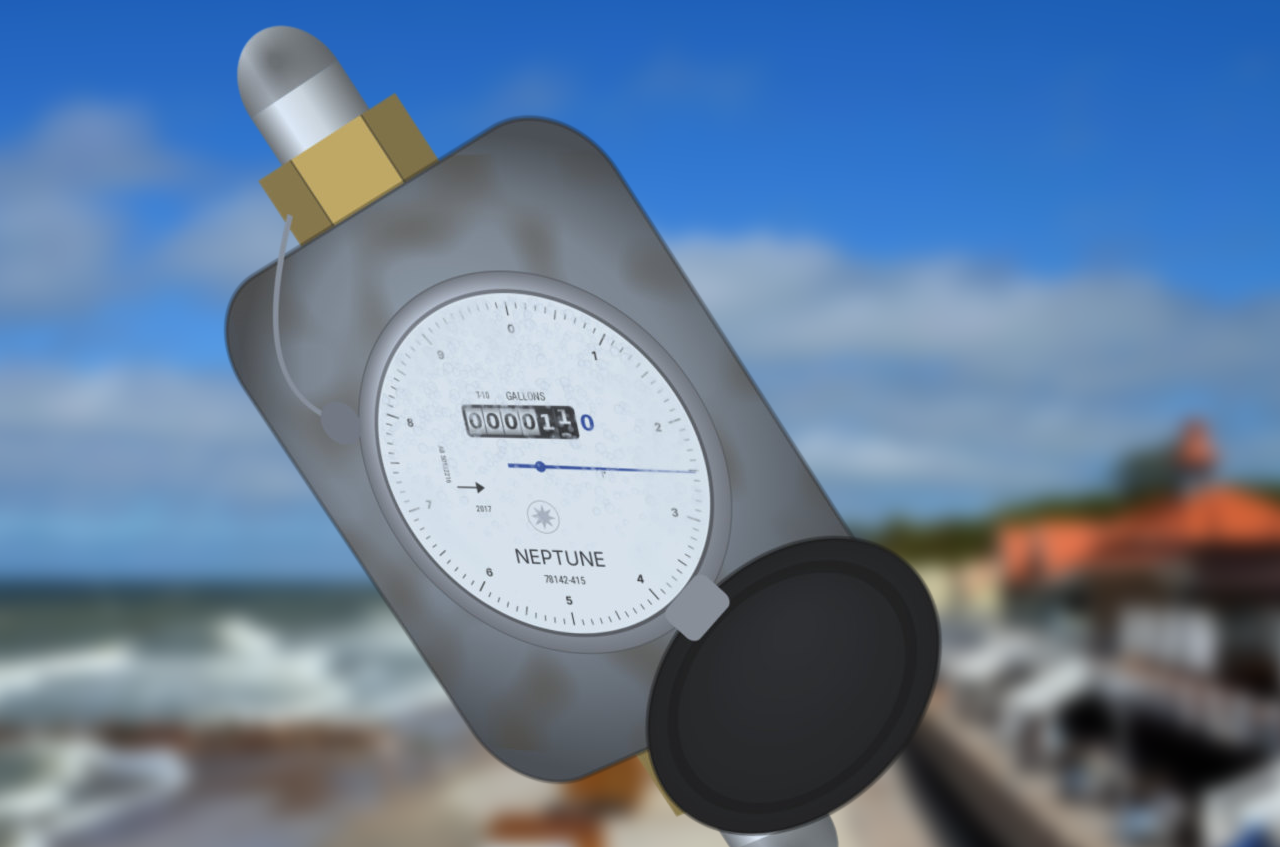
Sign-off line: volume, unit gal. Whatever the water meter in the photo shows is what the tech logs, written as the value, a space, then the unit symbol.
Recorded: 112.5 gal
